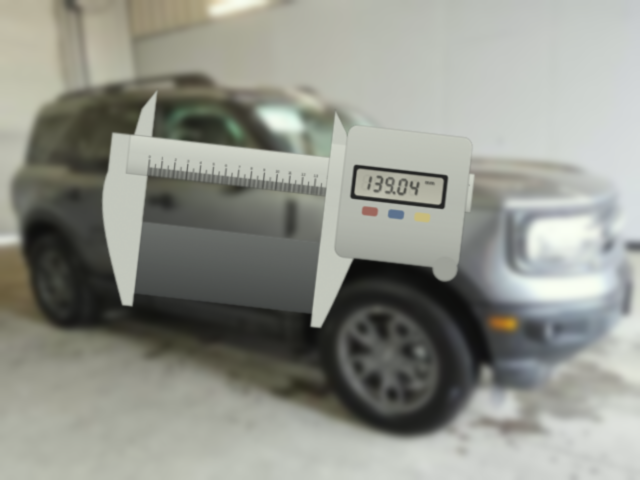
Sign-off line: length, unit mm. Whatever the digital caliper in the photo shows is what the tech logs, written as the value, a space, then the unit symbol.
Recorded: 139.04 mm
